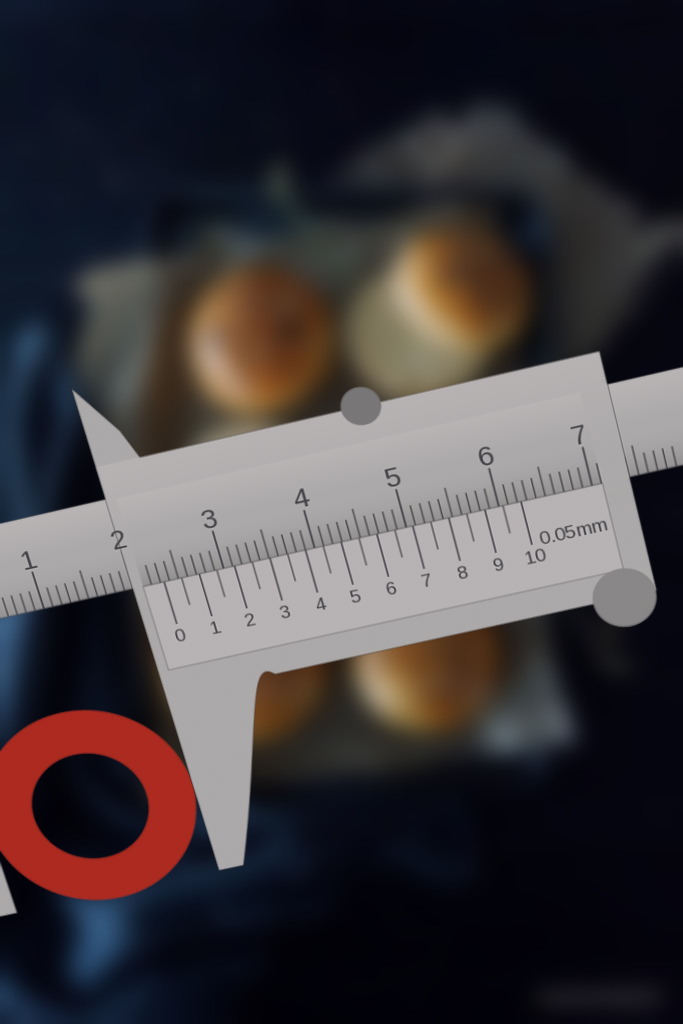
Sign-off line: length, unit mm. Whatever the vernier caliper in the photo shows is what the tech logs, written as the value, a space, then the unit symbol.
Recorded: 23.4 mm
